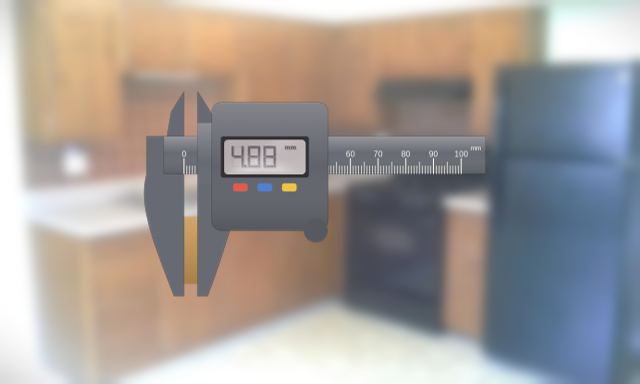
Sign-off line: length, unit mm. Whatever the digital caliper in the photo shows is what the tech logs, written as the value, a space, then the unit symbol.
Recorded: 4.88 mm
